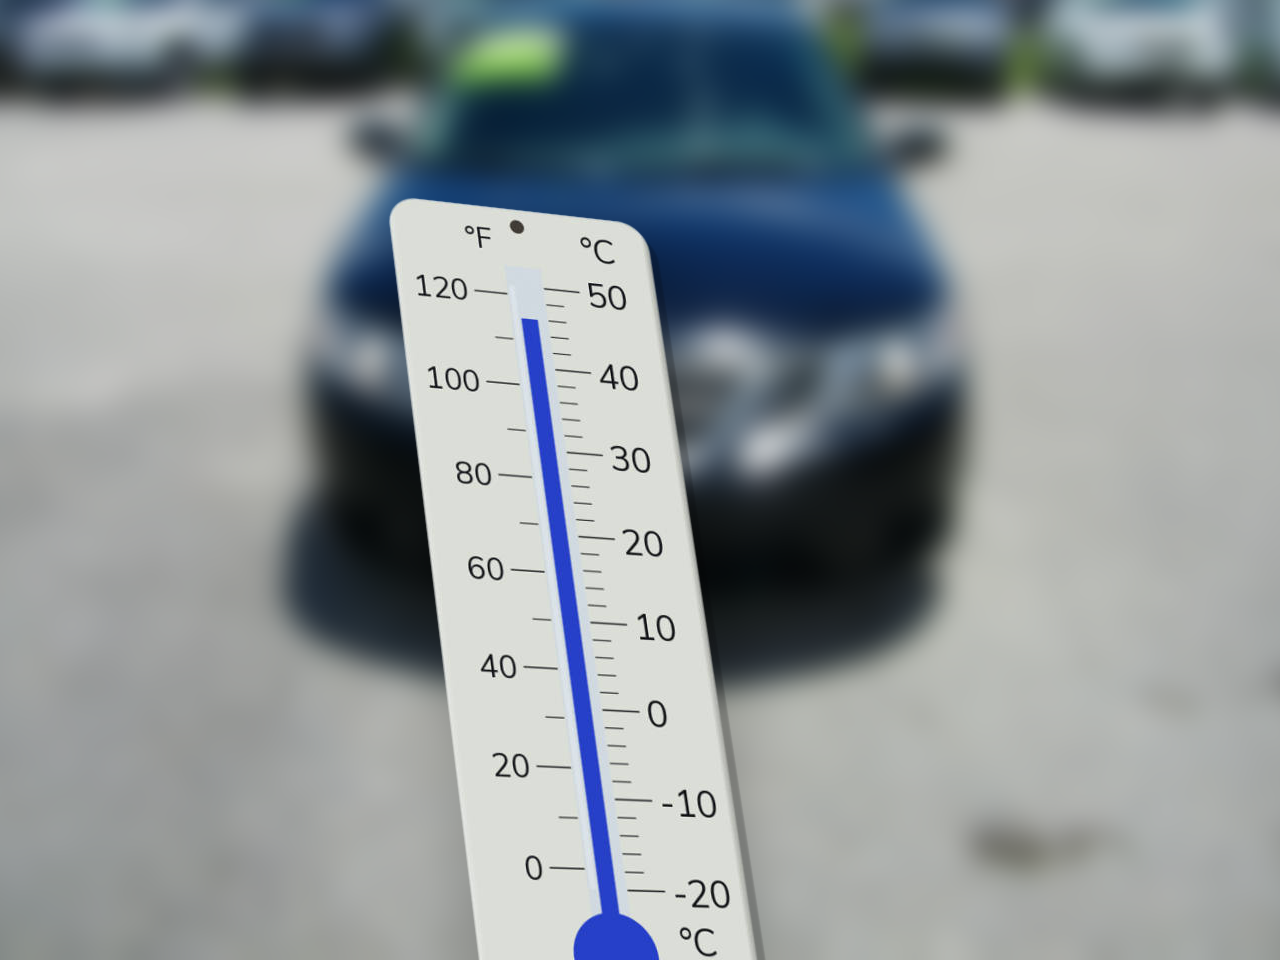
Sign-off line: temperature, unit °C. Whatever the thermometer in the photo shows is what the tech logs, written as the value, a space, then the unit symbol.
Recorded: 46 °C
